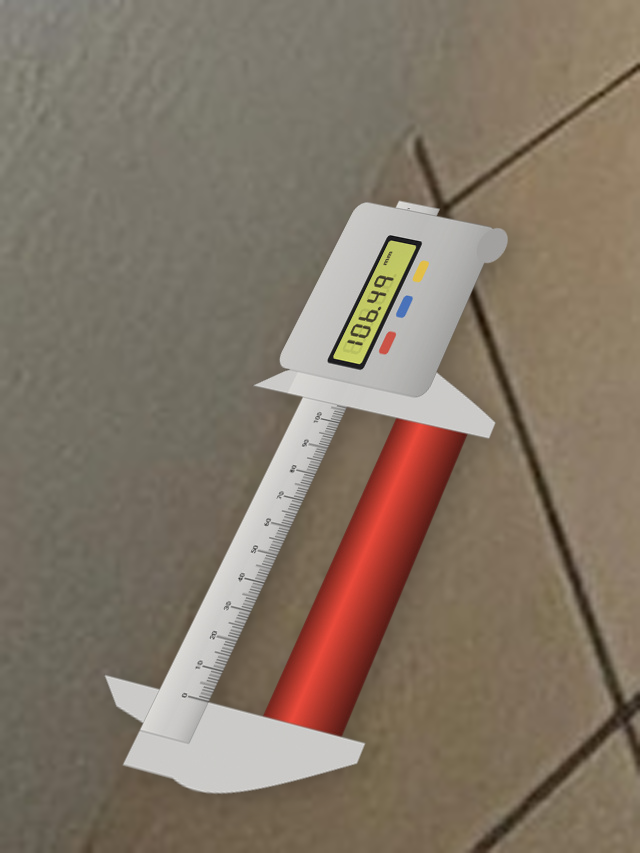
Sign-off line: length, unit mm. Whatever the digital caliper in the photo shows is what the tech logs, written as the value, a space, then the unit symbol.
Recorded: 106.49 mm
